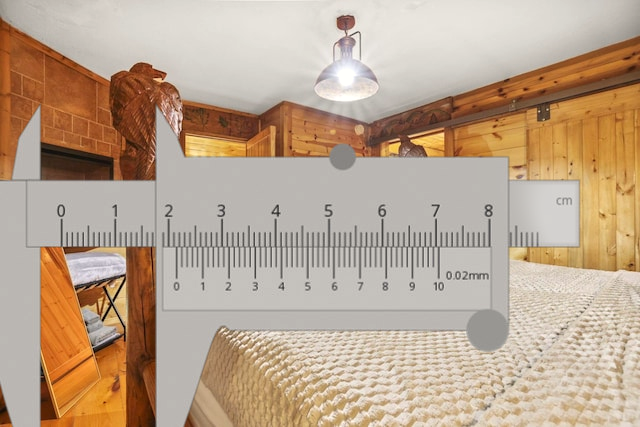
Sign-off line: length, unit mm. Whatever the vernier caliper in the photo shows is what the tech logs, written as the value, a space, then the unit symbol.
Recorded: 21.5 mm
